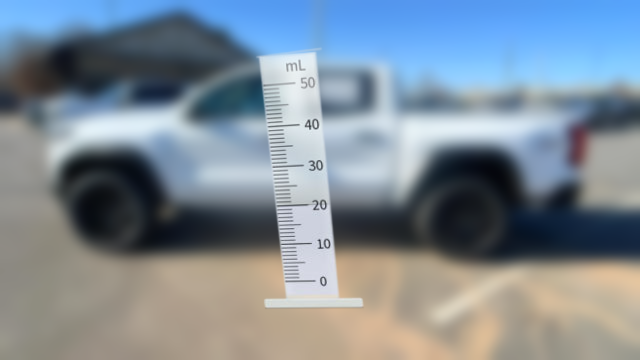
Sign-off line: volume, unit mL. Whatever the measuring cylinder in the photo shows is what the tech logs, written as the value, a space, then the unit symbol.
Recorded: 20 mL
